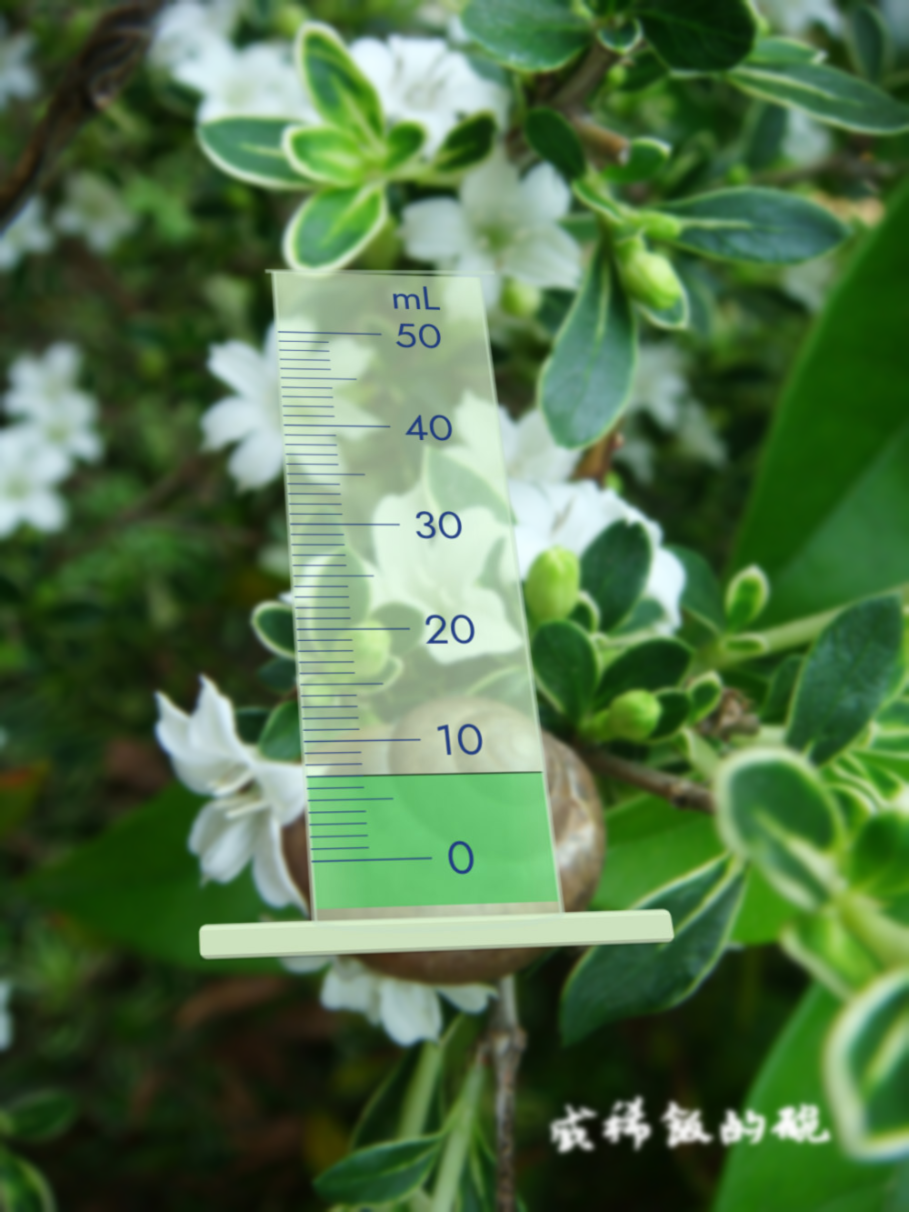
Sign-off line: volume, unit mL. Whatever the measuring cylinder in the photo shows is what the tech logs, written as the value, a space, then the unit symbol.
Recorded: 7 mL
